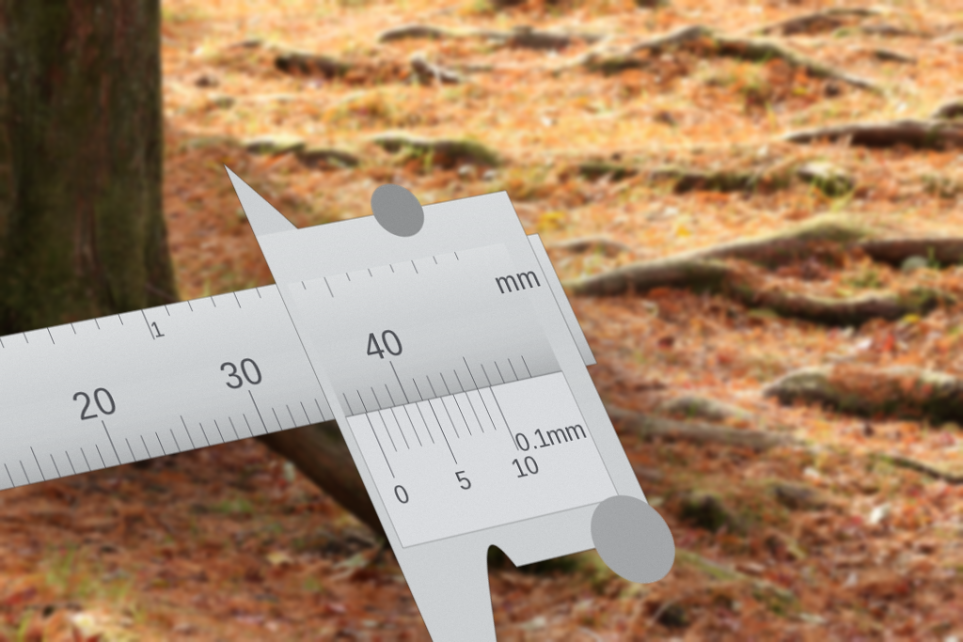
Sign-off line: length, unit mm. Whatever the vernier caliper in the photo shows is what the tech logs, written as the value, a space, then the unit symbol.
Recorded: 36.9 mm
